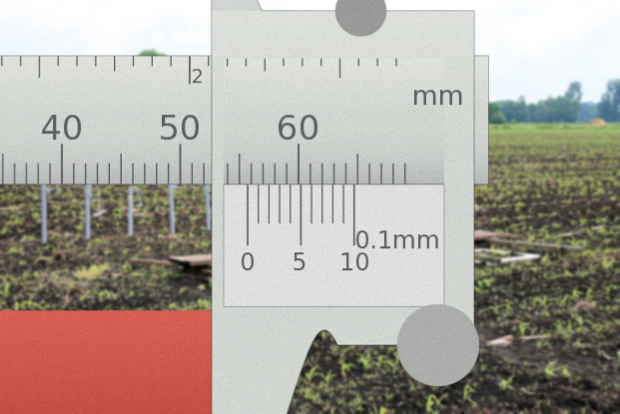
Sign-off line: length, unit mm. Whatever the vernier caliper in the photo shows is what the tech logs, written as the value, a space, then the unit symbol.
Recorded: 55.7 mm
